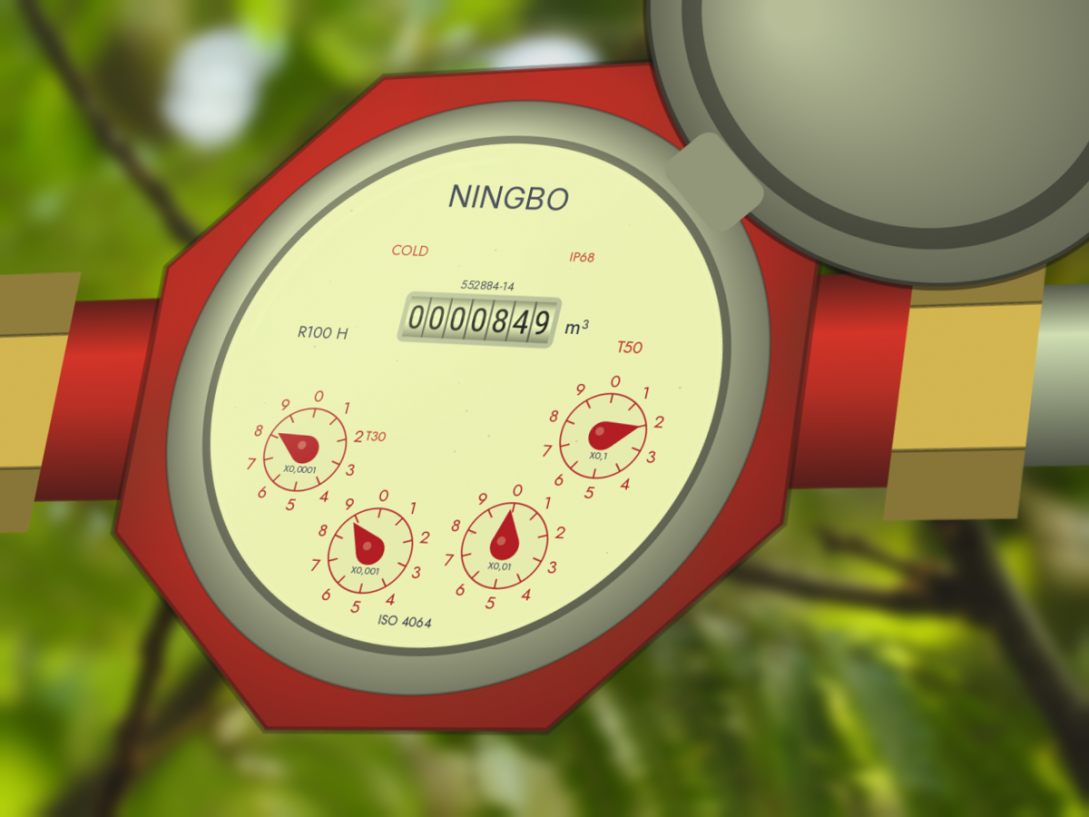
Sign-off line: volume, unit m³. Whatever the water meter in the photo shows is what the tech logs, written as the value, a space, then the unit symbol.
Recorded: 849.1988 m³
